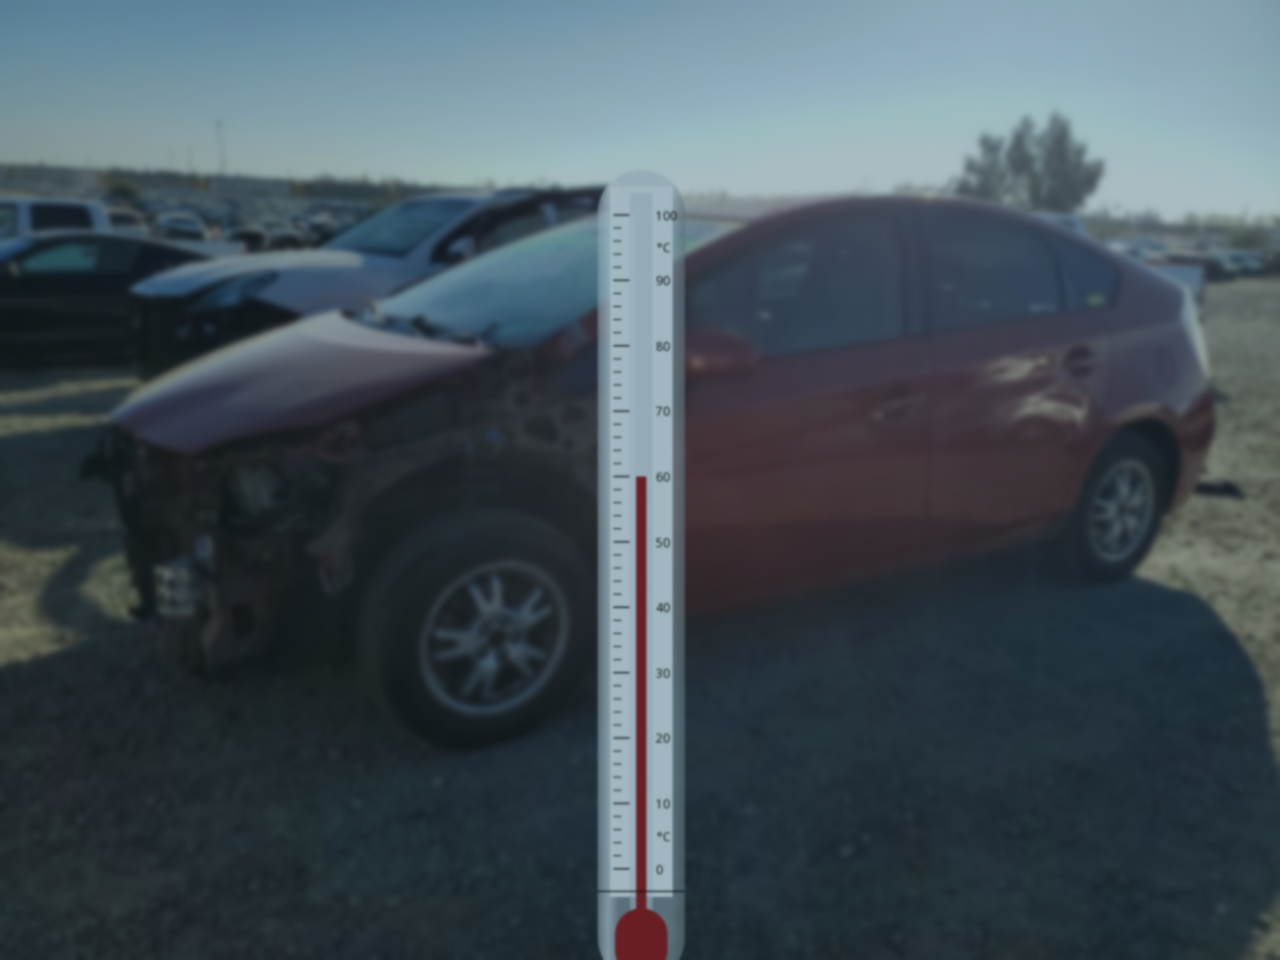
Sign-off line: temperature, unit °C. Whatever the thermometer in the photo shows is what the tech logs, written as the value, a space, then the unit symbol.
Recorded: 60 °C
